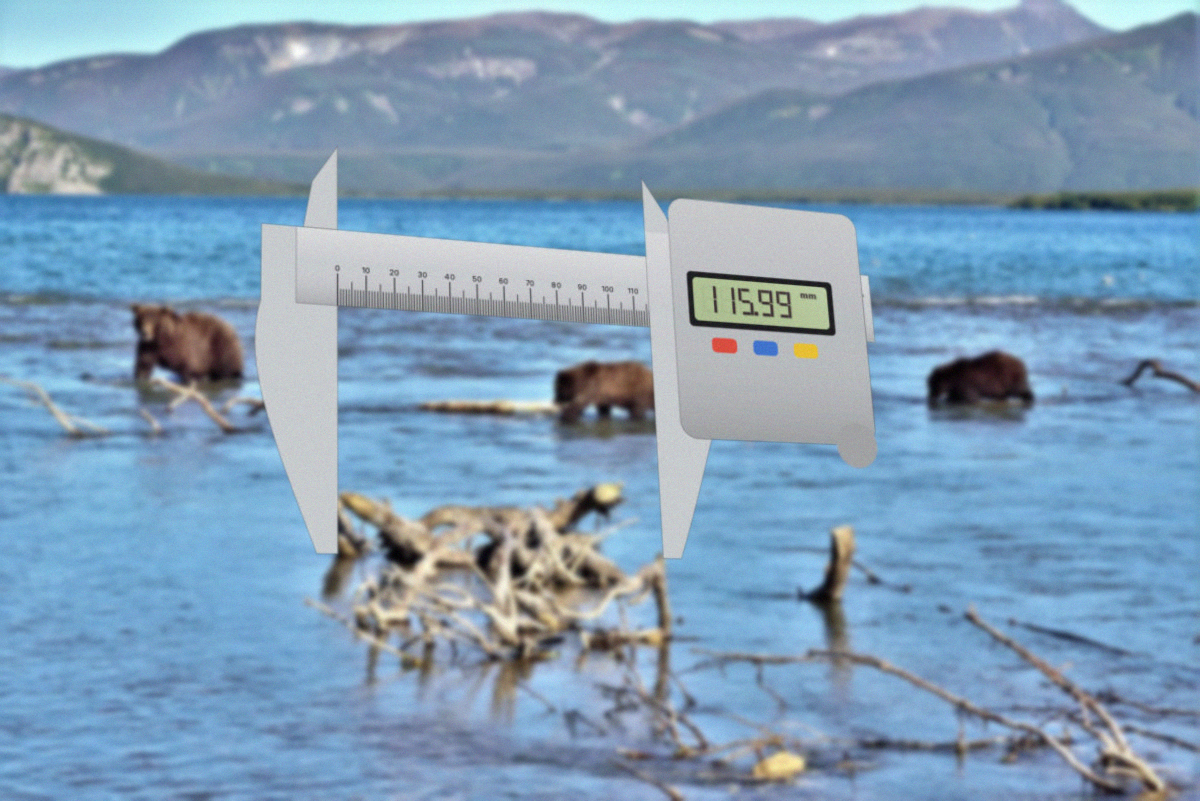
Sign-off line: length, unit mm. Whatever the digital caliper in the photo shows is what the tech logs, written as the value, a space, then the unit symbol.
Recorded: 115.99 mm
